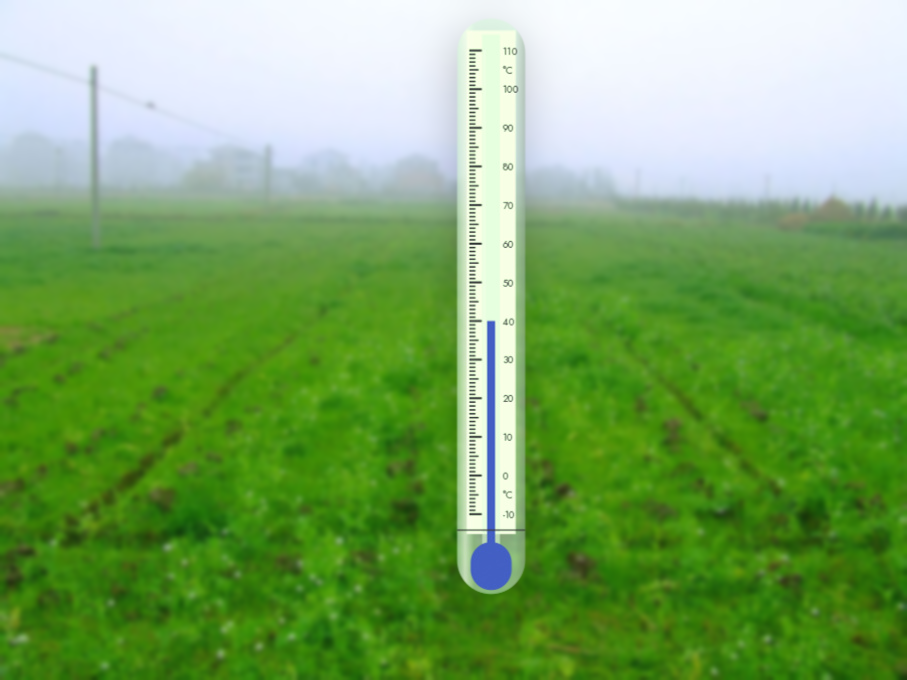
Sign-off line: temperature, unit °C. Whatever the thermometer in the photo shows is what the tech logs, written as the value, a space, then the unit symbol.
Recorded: 40 °C
